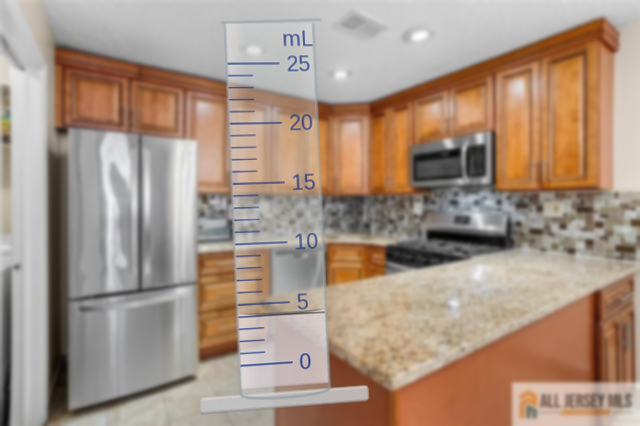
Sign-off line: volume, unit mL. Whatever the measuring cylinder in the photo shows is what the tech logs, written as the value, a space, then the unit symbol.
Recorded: 4 mL
